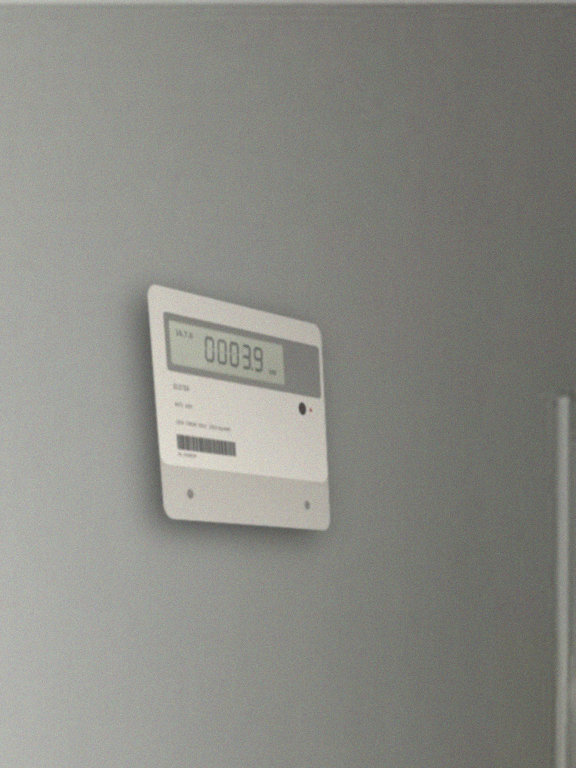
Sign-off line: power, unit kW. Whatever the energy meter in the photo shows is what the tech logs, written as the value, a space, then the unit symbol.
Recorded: 3.9 kW
